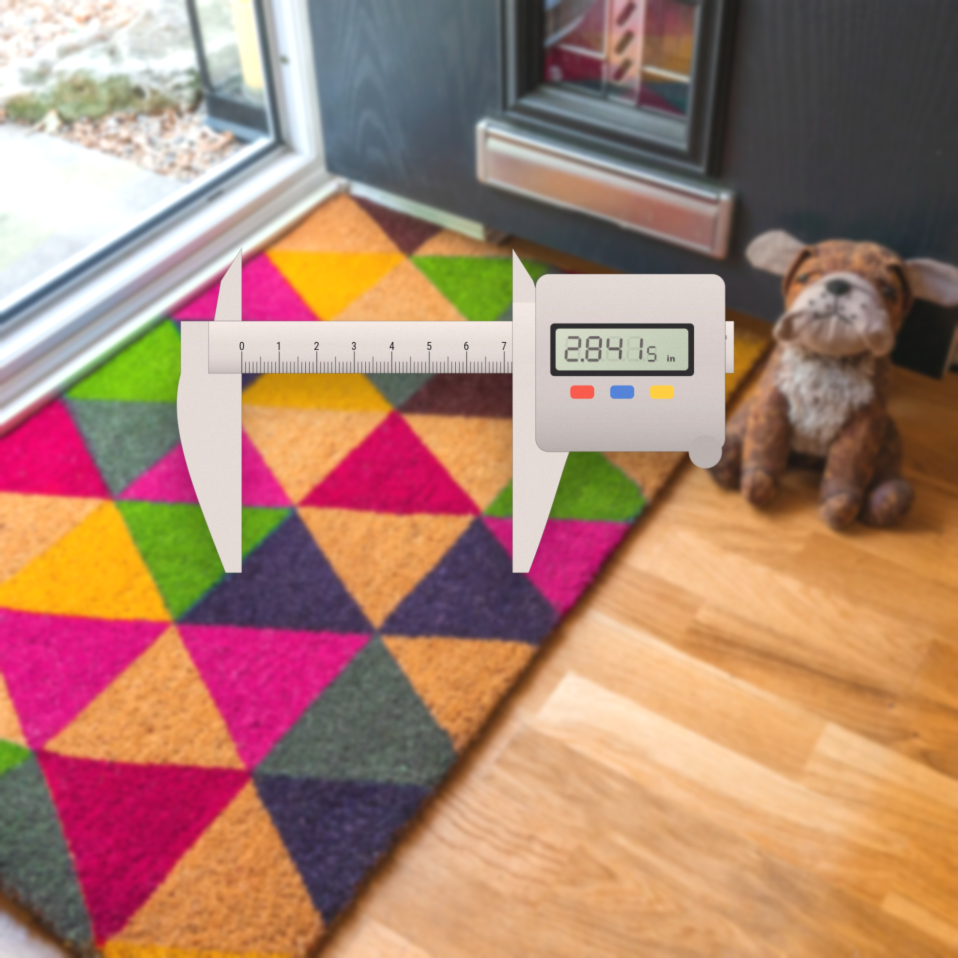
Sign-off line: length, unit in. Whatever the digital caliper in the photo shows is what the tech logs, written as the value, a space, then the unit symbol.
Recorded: 2.8415 in
